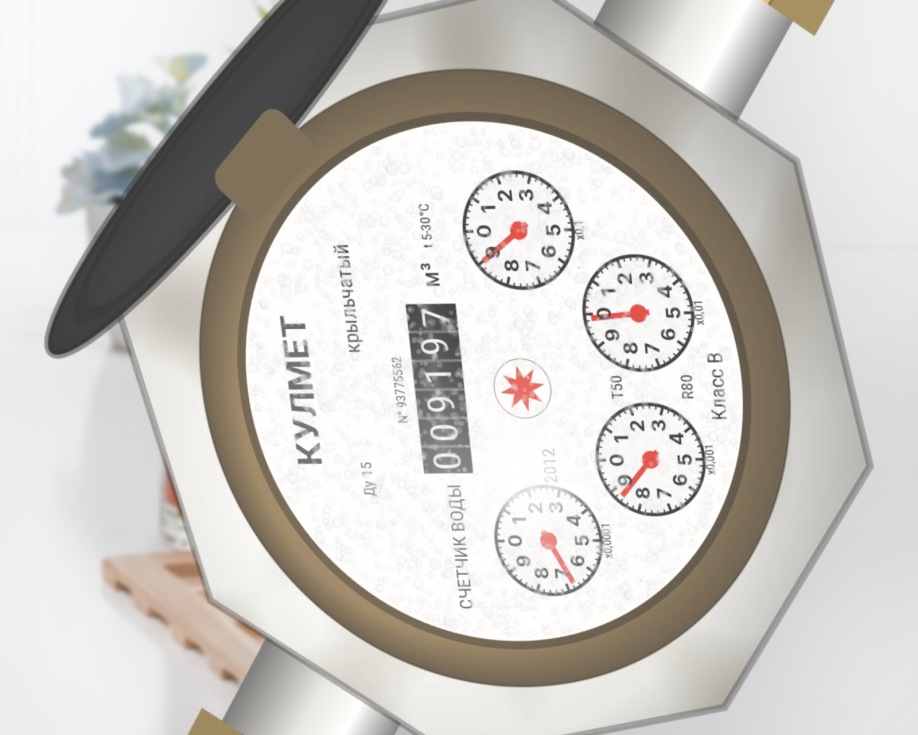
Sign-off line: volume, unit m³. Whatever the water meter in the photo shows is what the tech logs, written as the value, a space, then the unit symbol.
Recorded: 9196.8986 m³
